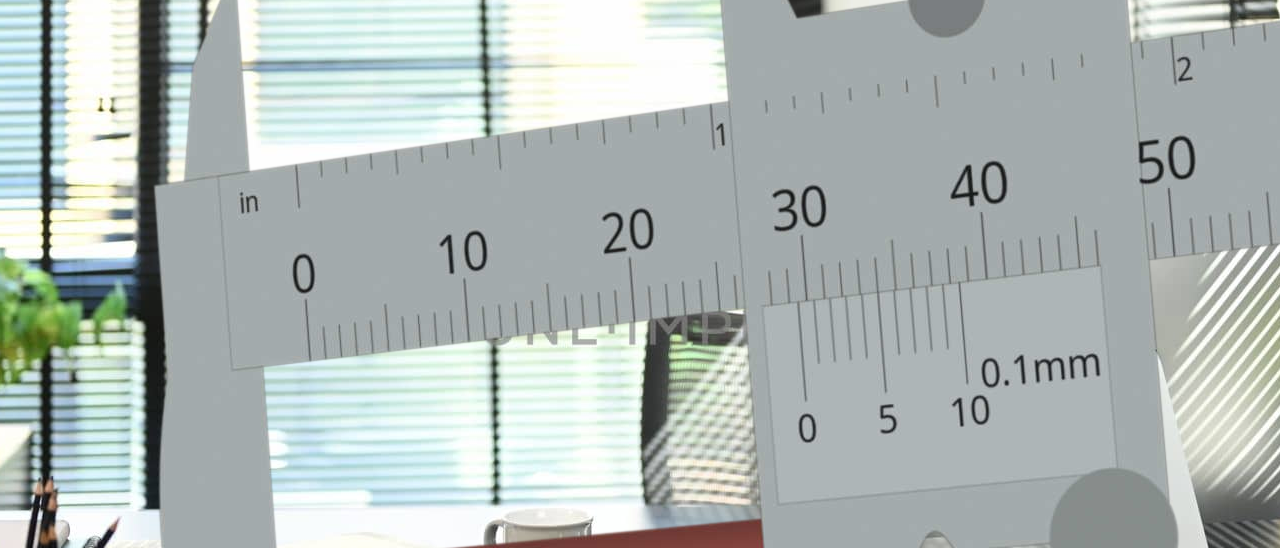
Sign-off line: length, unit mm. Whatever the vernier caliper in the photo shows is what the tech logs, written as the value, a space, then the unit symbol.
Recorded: 29.5 mm
